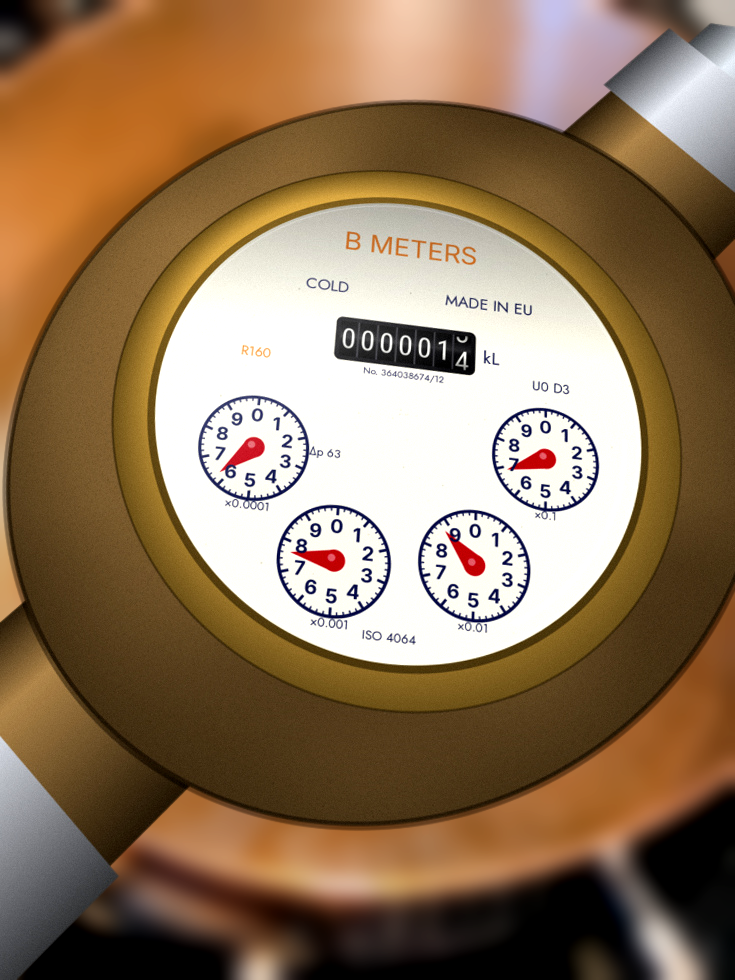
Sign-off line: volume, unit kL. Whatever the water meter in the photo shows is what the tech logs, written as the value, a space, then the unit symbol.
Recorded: 13.6876 kL
